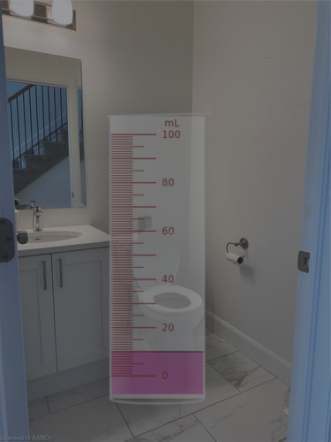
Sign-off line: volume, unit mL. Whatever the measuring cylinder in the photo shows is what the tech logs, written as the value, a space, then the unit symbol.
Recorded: 10 mL
